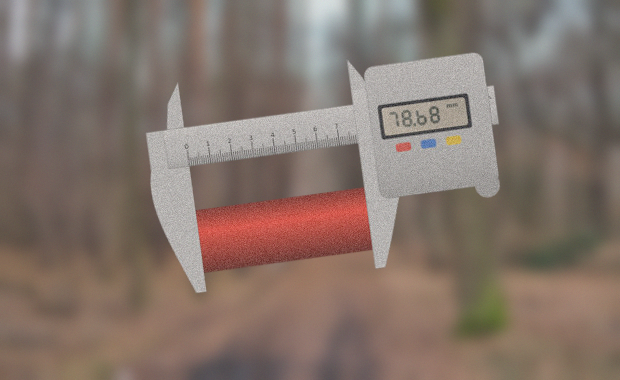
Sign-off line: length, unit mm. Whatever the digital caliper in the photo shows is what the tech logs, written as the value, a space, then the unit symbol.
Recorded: 78.68 mm
